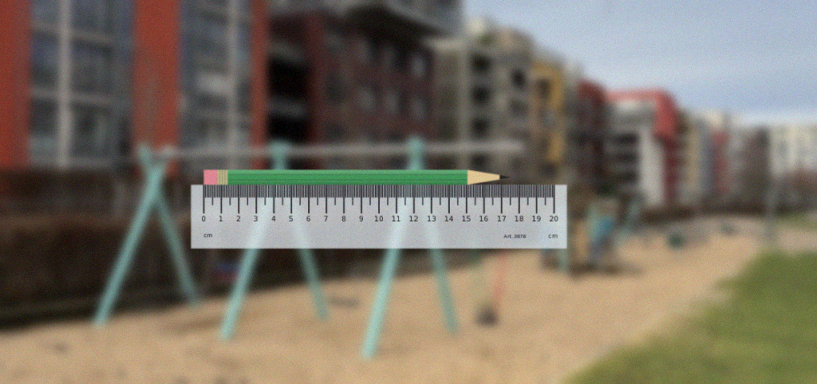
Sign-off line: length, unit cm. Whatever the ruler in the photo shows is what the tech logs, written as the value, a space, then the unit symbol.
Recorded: 17.5 cm
